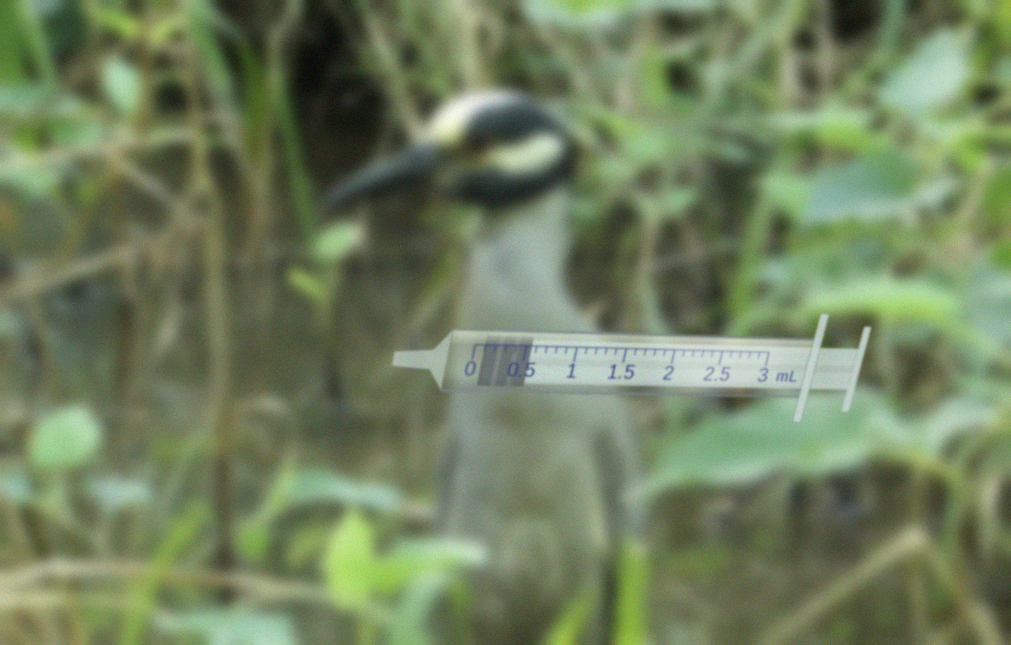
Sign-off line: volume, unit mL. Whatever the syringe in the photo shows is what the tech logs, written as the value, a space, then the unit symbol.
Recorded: 0.1 mL
